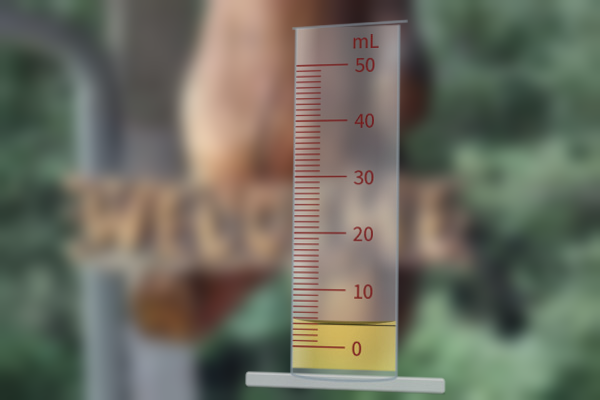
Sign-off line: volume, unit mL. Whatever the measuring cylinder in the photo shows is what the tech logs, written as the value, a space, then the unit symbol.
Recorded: 4 mL
